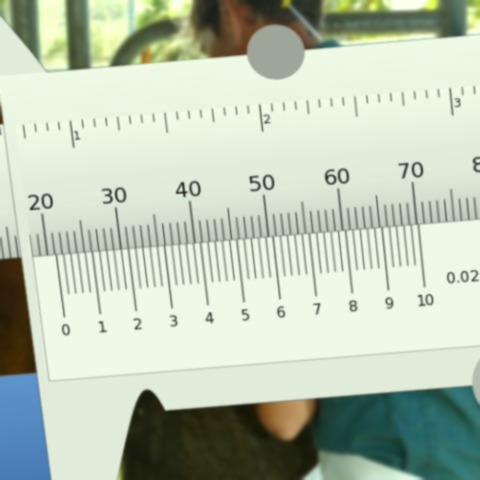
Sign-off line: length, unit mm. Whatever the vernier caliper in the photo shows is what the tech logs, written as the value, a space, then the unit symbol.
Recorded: 21.2 mm
